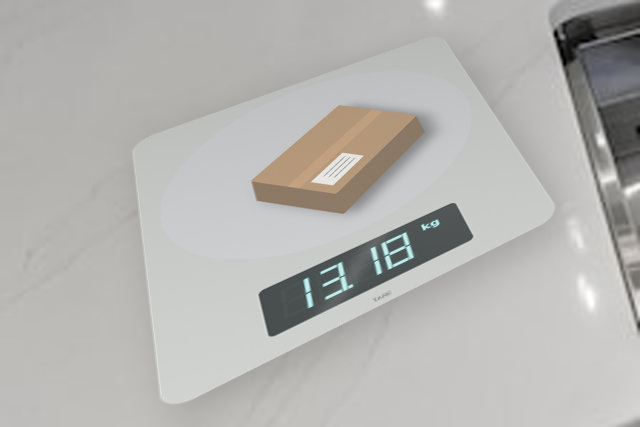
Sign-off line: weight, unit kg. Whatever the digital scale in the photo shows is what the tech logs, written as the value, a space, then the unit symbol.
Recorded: 13.18 kg
